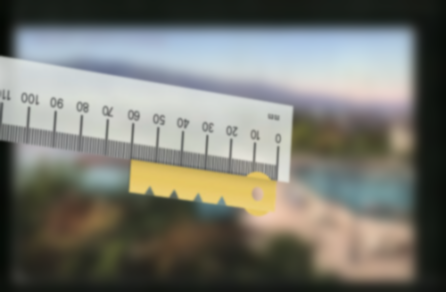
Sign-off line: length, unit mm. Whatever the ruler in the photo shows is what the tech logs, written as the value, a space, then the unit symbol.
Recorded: 60 mm
